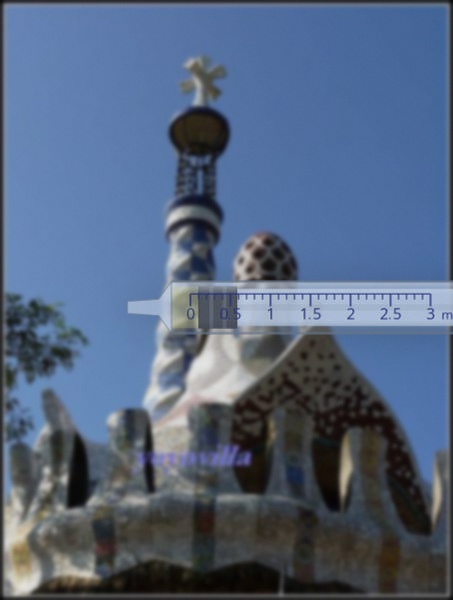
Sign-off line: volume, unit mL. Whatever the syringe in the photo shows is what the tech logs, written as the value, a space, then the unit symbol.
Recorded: 0.1 mL
